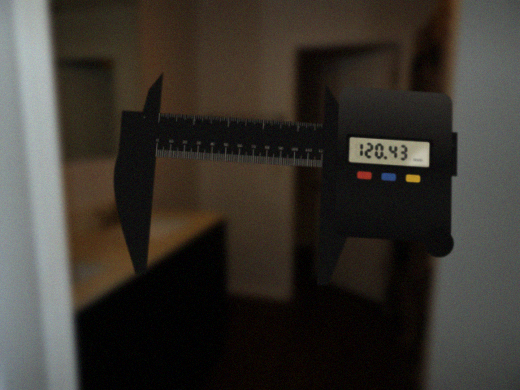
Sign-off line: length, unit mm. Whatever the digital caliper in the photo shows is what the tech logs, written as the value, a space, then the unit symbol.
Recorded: 120.43 mm
